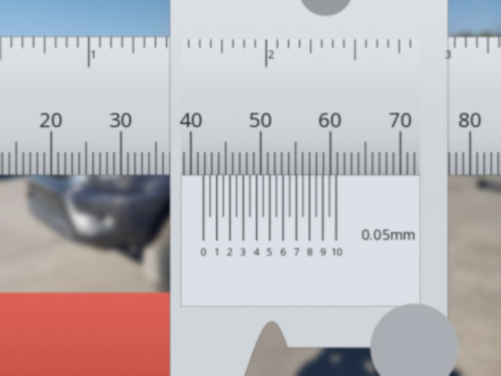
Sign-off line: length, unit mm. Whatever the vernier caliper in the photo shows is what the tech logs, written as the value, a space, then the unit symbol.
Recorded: 41.8 mm
